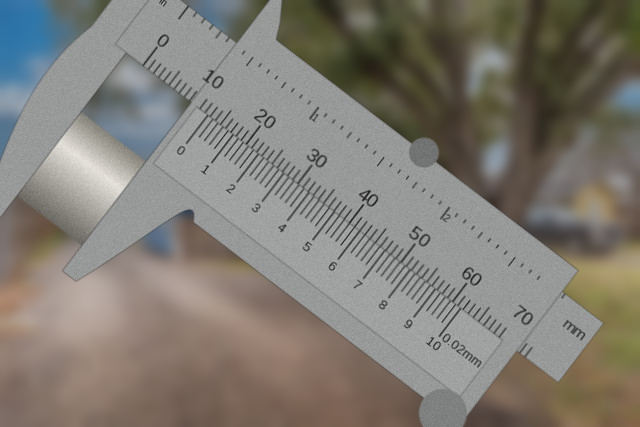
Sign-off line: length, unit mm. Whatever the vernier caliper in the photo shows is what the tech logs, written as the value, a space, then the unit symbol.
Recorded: 12.6 mm
